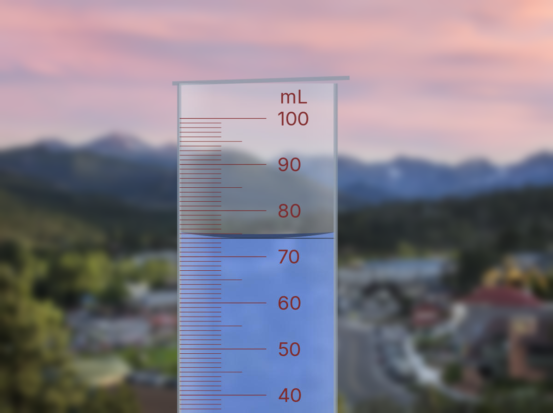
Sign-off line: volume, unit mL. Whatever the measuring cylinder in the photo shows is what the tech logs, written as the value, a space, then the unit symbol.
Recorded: 74 mL
